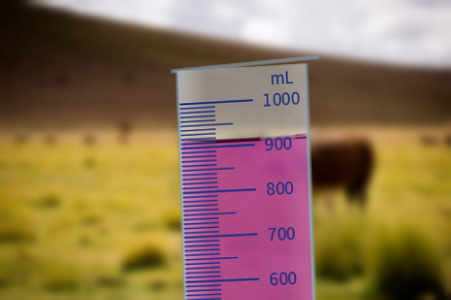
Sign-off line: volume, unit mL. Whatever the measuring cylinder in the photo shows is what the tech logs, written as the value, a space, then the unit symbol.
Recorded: 910 mL
